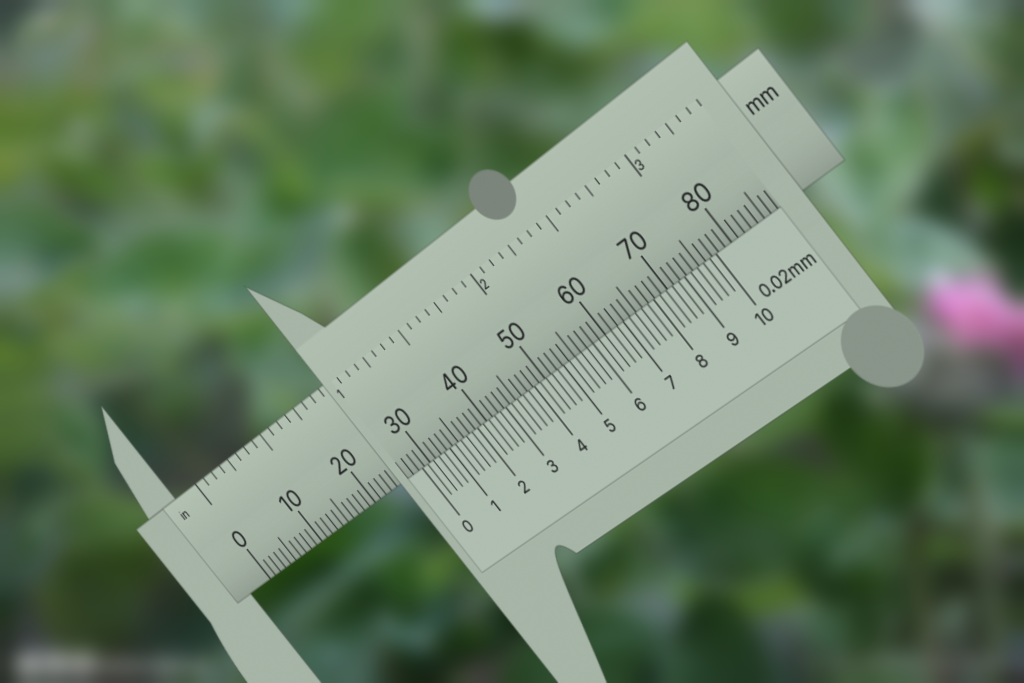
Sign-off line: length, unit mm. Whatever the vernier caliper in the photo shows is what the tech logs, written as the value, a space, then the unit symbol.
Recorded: 28.6 mm
